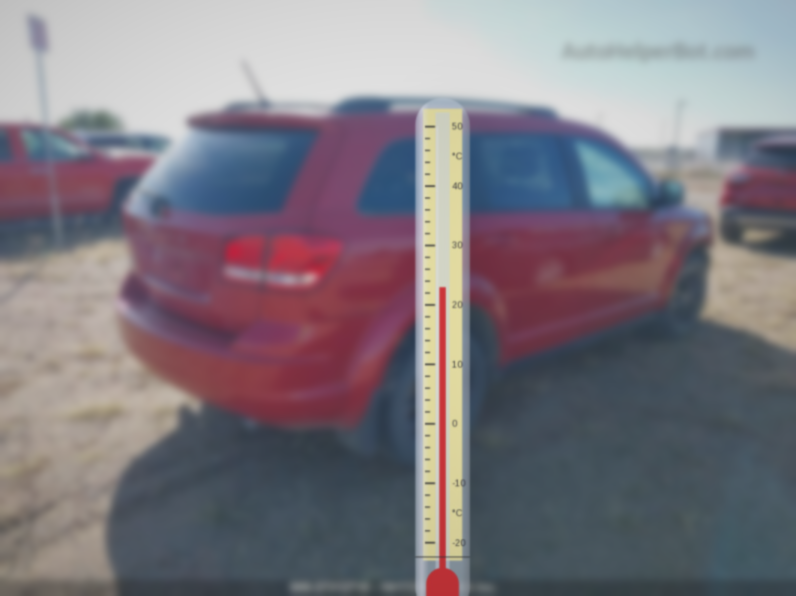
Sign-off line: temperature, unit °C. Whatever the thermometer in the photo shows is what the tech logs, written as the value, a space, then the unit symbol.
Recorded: 23 °C
